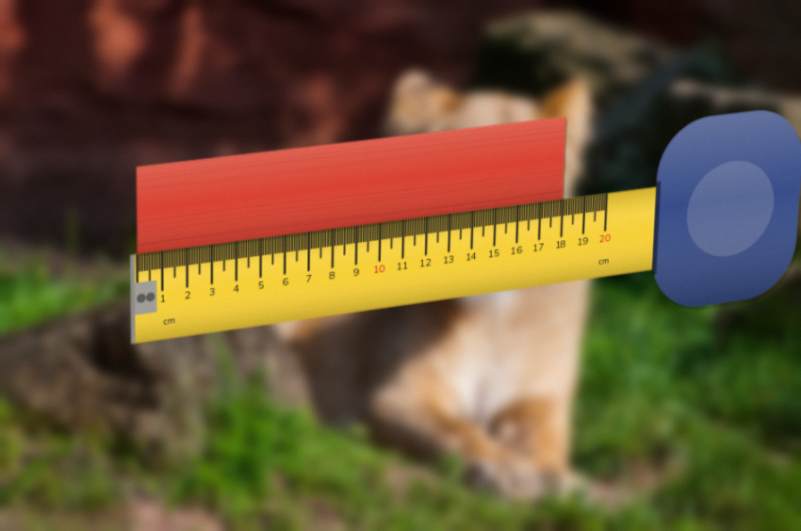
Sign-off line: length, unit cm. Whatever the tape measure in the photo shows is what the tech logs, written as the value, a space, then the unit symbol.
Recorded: 18 cm
